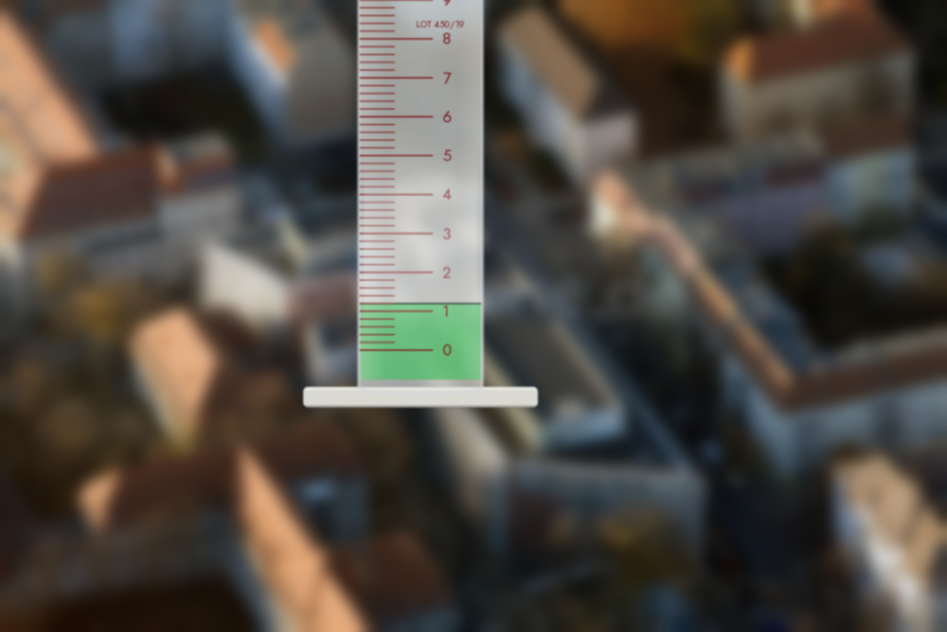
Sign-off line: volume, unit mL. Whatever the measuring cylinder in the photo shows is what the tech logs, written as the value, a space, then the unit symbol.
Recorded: 1.2 mL
